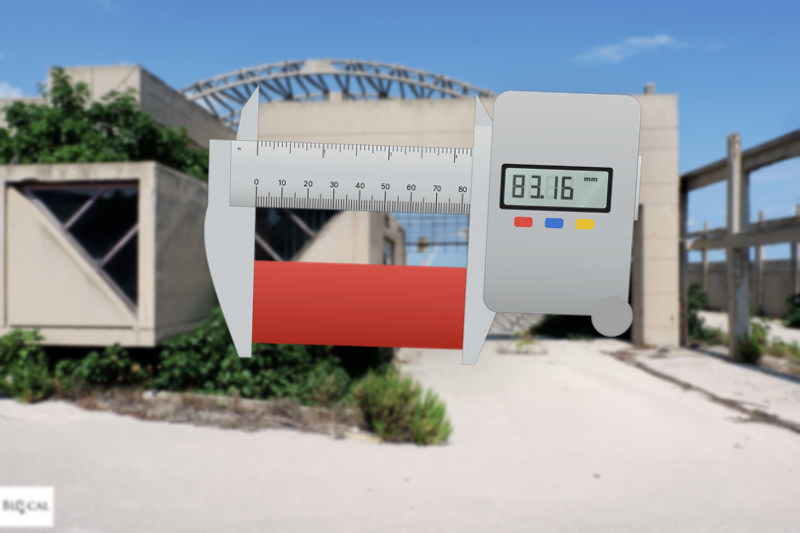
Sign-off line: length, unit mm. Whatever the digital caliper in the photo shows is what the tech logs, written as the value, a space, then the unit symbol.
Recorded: 83.16 mm
